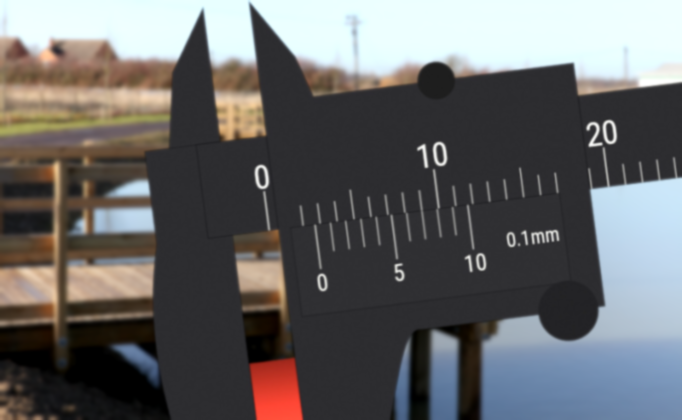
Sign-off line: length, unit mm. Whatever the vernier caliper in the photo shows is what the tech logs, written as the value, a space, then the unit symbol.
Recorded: 2.7 mm
